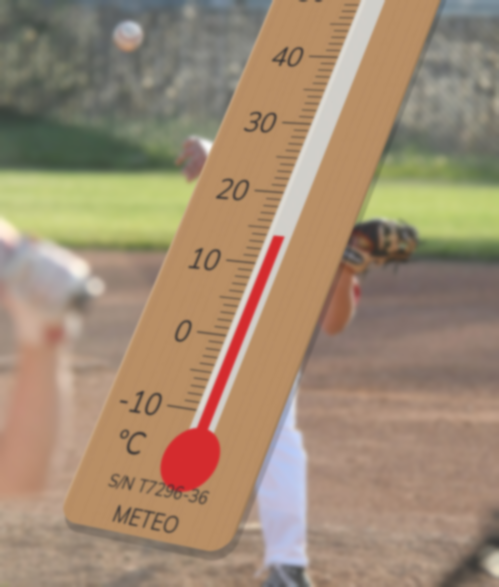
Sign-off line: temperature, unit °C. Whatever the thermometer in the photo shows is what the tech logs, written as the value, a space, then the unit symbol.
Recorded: 14 °C
